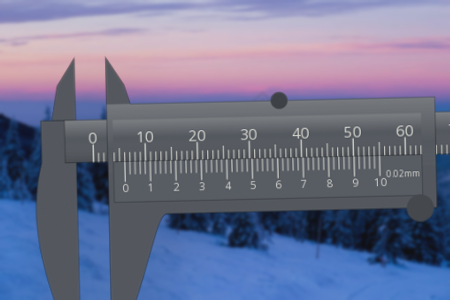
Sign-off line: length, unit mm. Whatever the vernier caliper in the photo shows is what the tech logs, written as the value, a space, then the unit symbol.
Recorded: 6.0 mm
